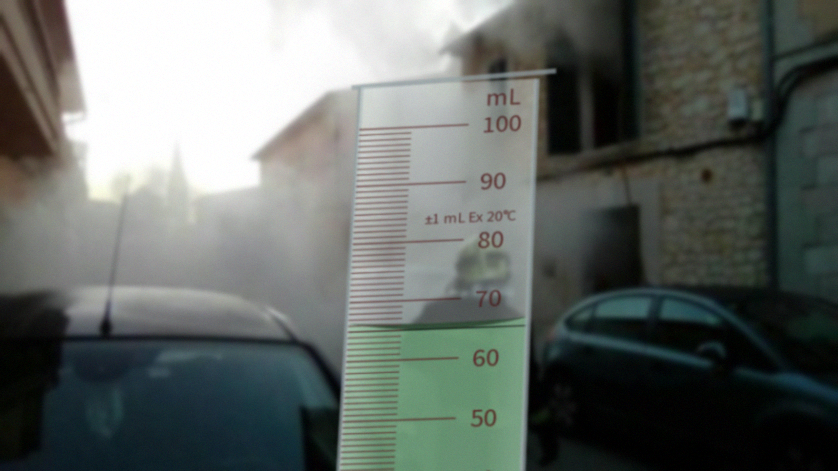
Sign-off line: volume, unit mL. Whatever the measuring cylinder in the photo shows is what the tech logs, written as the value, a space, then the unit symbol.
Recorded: 65 mL
